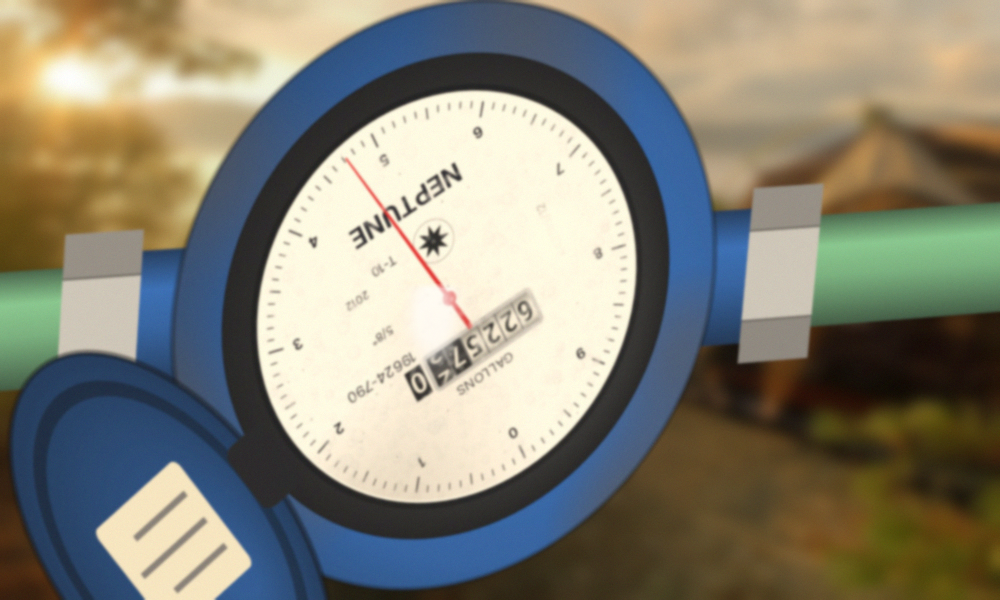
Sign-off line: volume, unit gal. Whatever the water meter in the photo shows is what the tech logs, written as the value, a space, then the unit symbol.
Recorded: 6225724.7 gal
